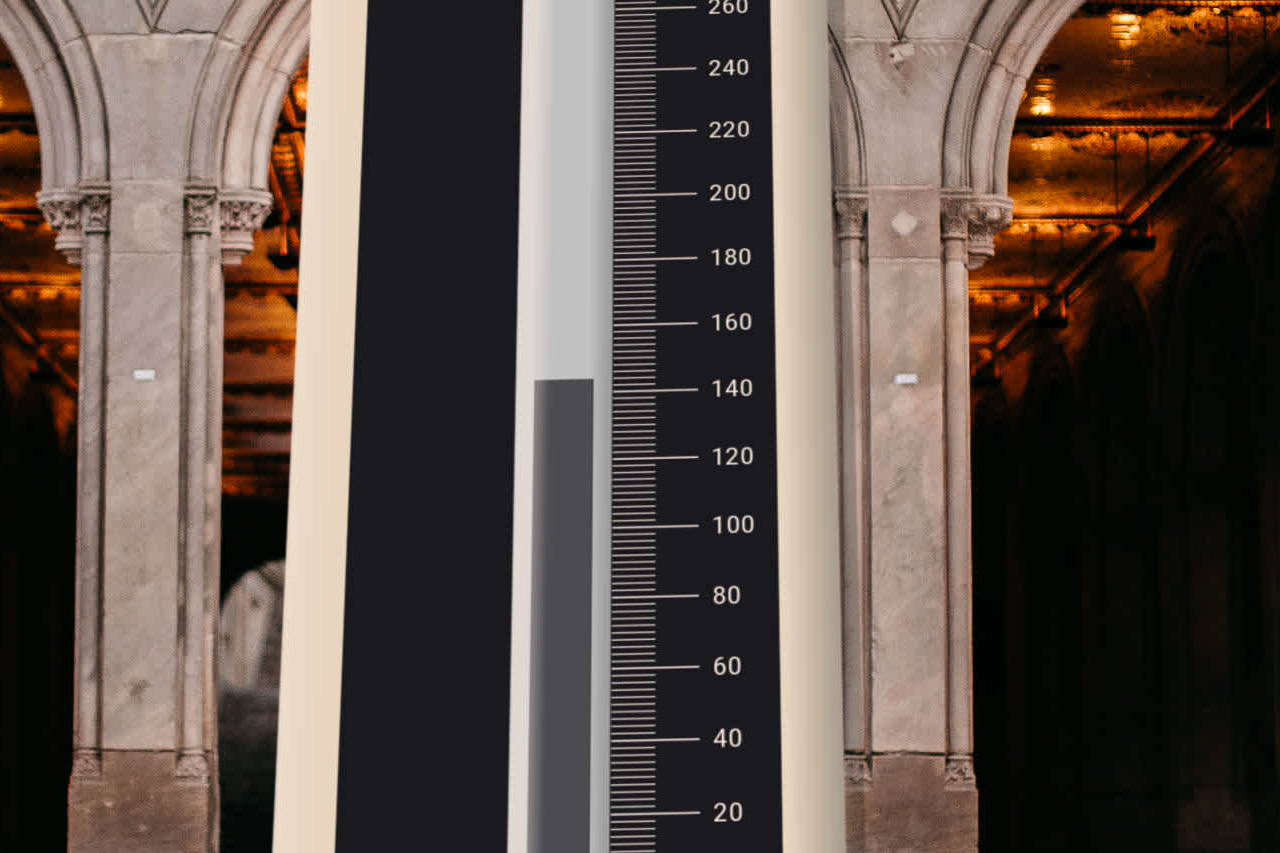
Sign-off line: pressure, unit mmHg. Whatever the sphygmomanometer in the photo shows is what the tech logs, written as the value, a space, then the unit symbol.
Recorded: 144 mmHg
